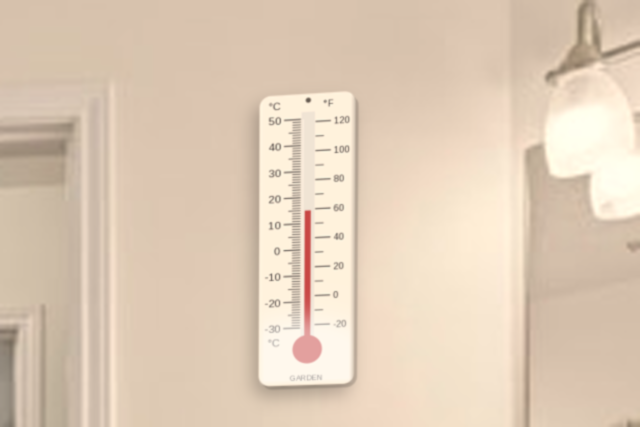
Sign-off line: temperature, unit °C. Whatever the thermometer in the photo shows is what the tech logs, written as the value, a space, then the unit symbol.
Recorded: 15 °C
